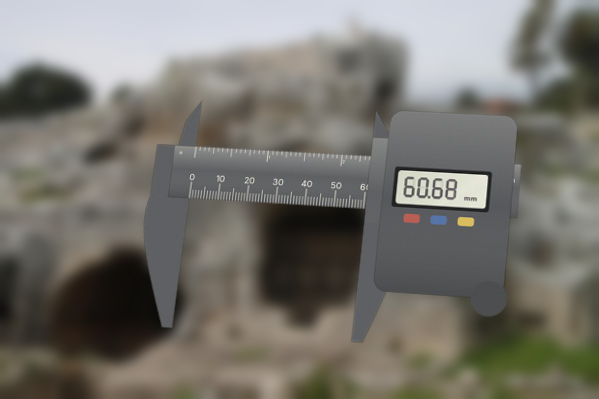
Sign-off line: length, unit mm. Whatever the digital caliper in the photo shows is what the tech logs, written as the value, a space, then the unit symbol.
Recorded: 60.68 mm
